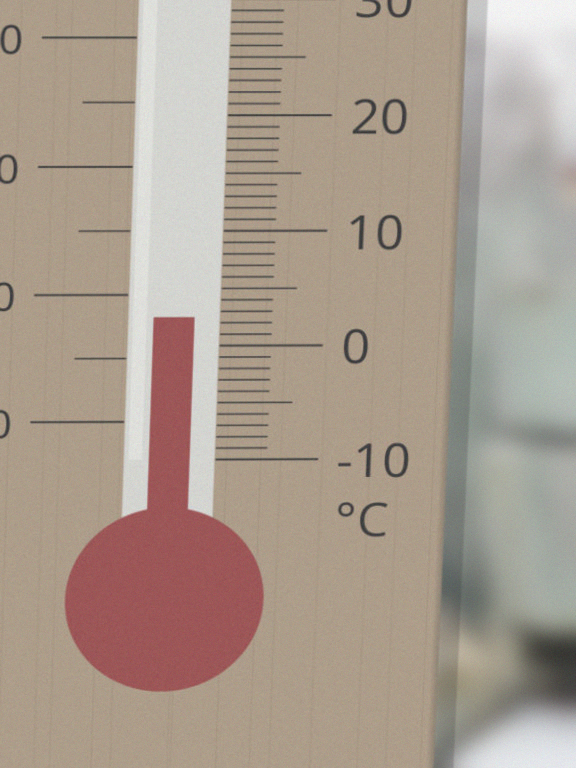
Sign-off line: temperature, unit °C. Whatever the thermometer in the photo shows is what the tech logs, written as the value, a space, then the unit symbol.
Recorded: 2.5 °C
